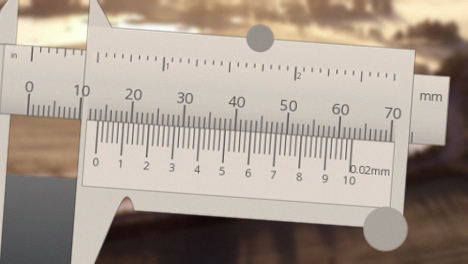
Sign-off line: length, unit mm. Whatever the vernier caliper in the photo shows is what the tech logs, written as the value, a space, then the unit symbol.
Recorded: 13.6 mm
